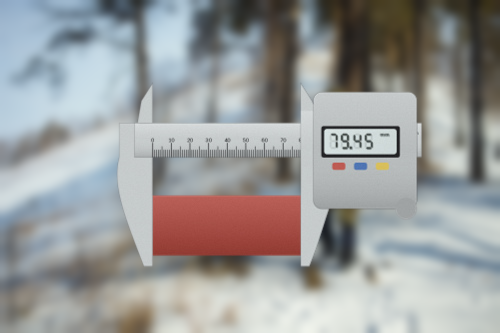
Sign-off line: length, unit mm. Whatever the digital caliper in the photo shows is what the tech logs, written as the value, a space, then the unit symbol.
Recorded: 79.45 mm
